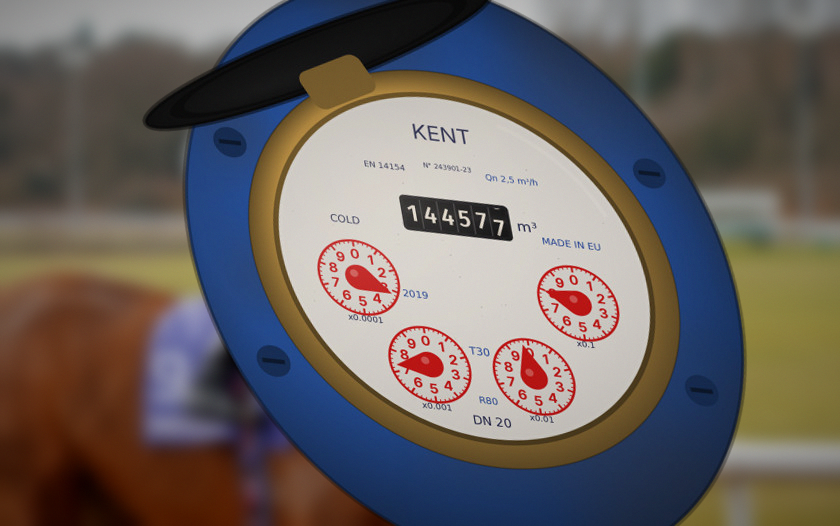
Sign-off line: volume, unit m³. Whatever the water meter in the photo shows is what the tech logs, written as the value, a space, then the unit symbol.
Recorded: 144576.7973 m³
